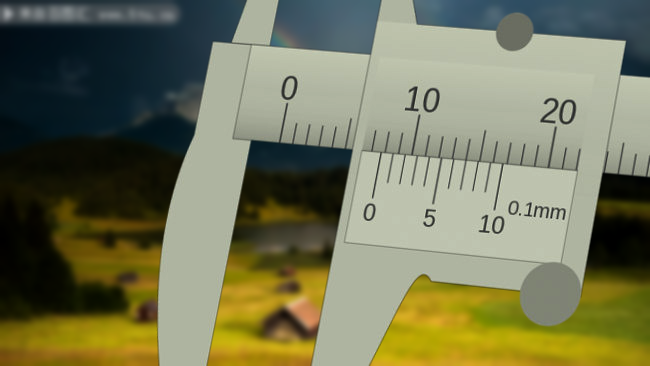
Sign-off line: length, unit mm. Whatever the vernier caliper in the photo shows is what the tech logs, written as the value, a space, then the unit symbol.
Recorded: 7.7 mm
